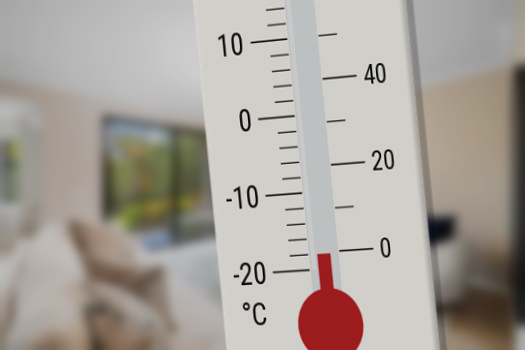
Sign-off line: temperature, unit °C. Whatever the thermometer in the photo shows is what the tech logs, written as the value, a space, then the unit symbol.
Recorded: -18 °C
